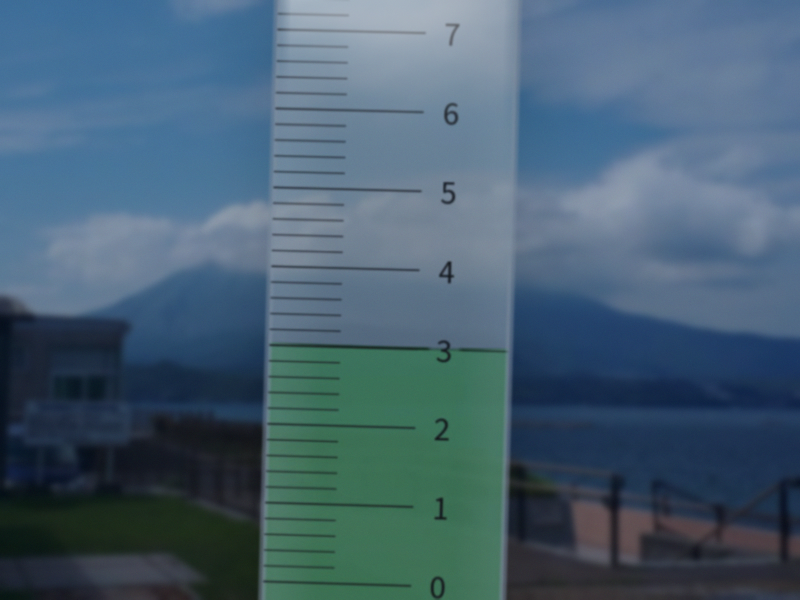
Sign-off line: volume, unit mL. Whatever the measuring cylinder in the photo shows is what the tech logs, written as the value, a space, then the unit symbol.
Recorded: 3 mL
